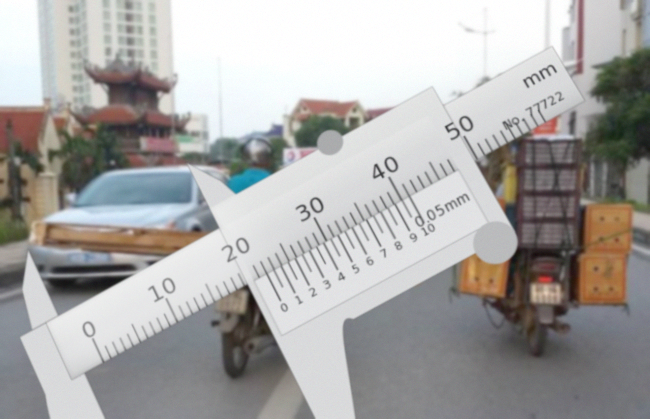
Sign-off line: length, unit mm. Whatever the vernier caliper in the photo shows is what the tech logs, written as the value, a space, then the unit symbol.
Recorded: 22.0 mm
